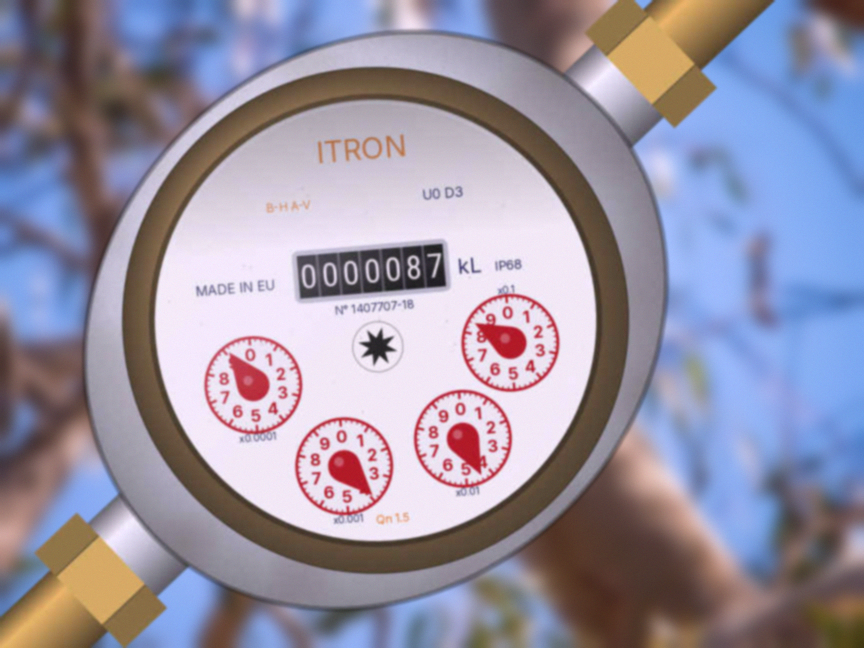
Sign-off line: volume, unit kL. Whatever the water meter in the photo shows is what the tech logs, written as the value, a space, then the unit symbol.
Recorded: 87.8439 kL
